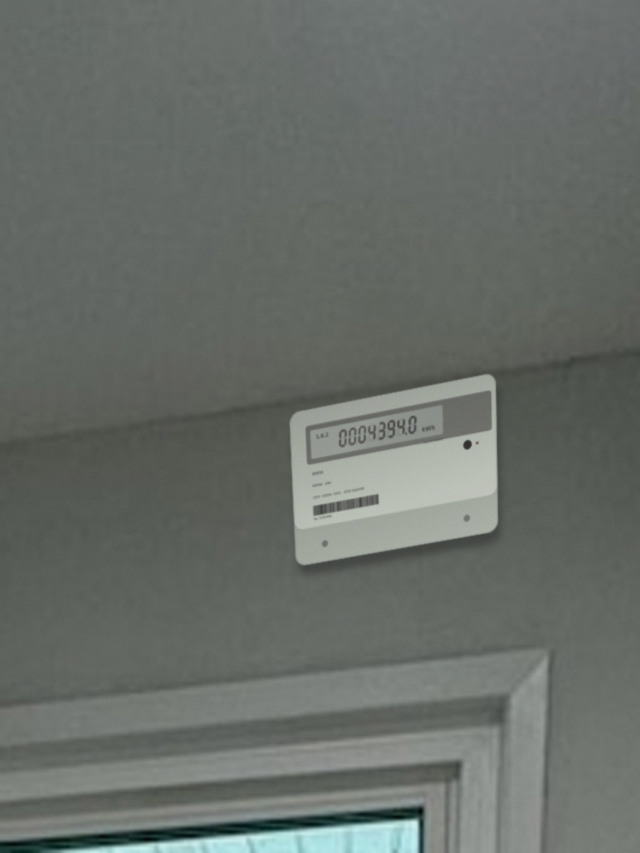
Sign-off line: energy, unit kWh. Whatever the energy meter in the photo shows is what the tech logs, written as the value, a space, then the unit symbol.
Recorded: 4394.0 kWh
